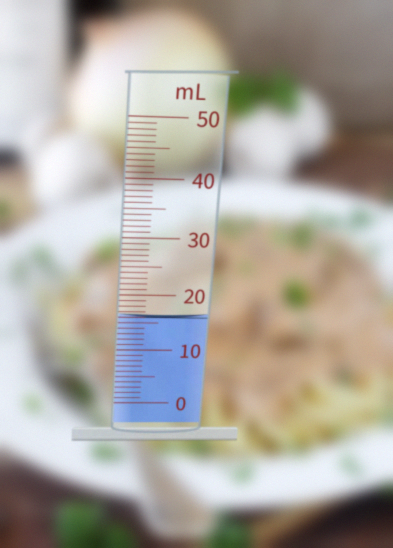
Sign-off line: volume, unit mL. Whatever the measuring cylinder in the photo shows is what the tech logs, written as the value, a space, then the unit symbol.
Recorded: 16 mL
